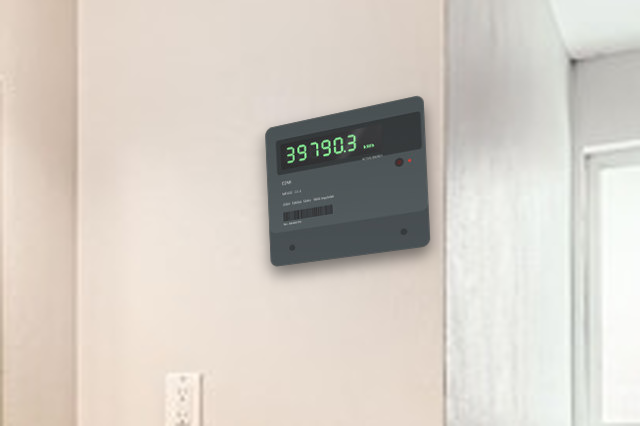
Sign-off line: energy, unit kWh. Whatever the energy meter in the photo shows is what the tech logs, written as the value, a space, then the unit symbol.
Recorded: 39790.3 kWh
